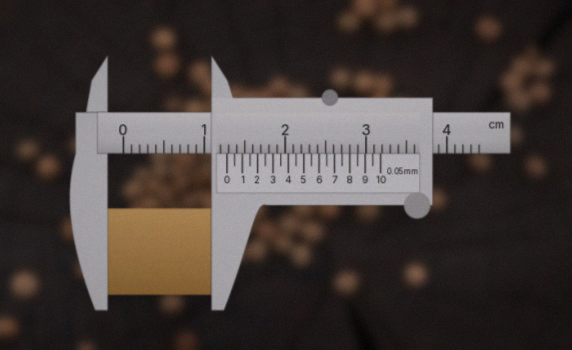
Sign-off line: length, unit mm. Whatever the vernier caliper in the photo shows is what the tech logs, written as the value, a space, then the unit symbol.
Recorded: 12.8 mm
